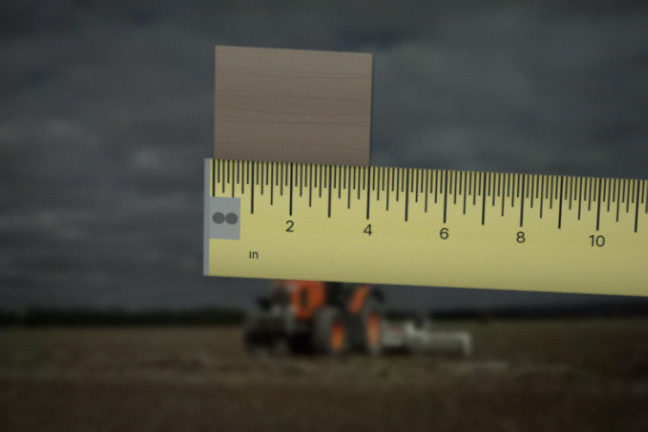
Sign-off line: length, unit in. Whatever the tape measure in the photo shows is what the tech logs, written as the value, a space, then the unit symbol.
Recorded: 4 in
